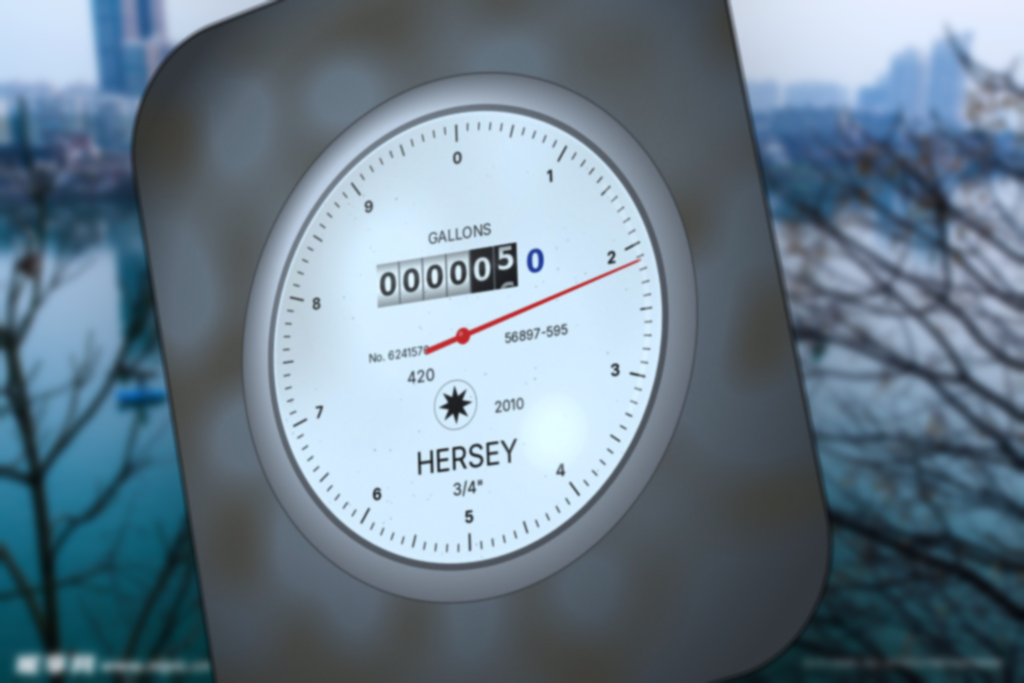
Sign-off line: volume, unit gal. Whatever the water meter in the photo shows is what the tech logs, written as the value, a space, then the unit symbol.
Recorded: 52.1 gal
